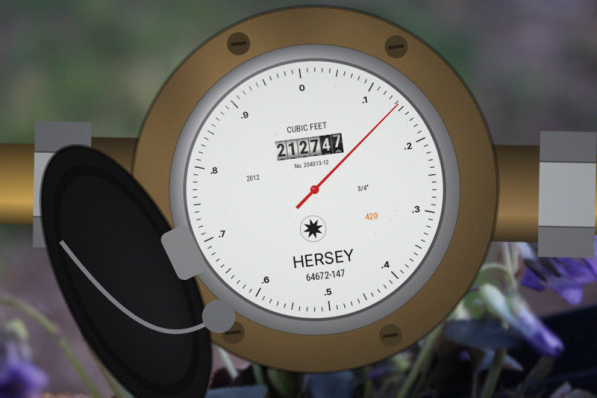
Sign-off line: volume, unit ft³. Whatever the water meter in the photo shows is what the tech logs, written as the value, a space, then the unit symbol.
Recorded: 212747.14 ft³
